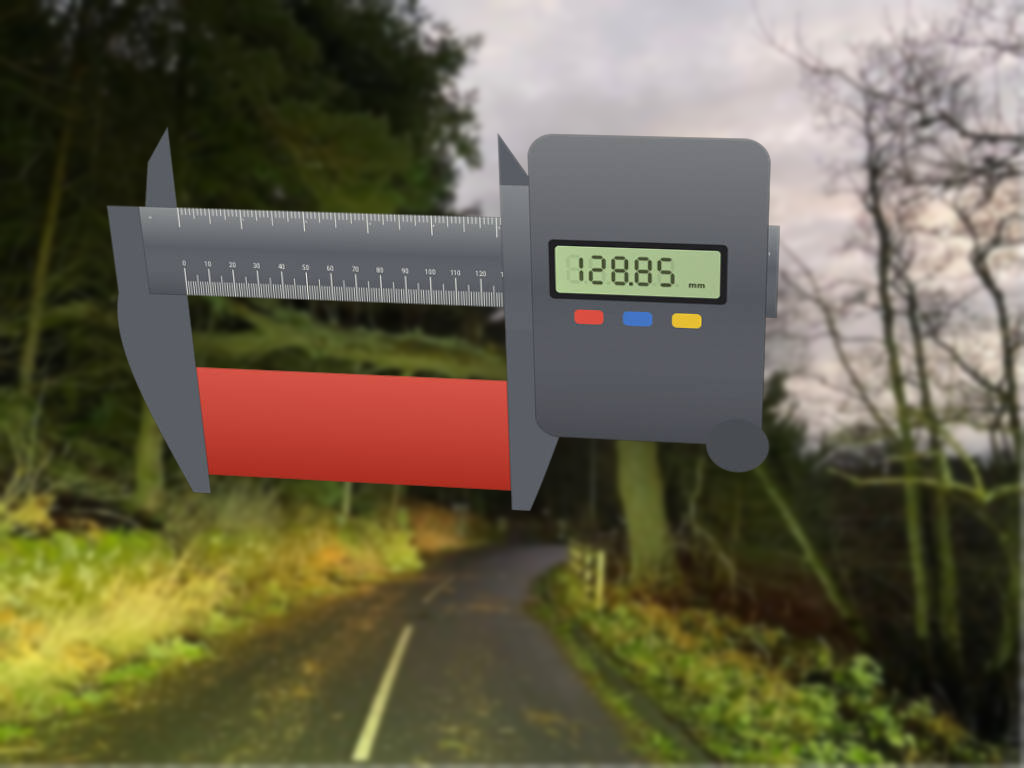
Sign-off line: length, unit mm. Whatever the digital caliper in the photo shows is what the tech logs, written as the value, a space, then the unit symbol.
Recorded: 128.85 mm
